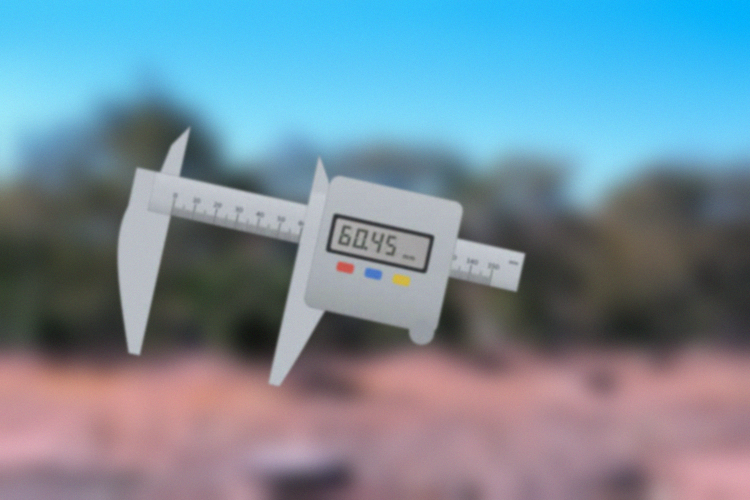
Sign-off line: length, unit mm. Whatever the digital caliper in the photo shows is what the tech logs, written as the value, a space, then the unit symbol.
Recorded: 60.45 mm
